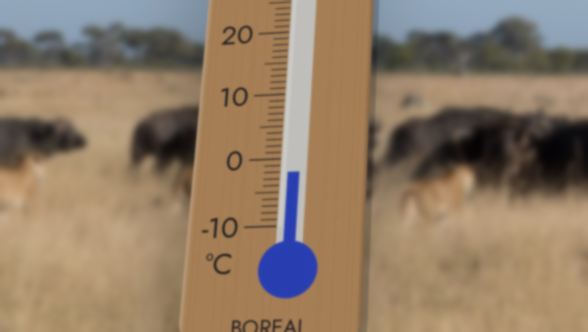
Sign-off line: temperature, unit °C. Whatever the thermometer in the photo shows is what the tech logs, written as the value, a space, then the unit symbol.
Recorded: -2 °C
